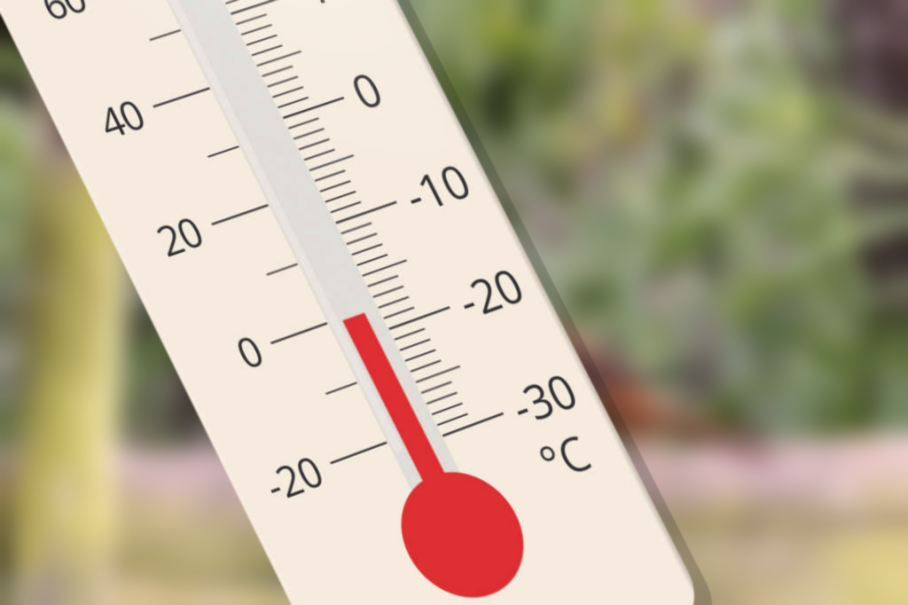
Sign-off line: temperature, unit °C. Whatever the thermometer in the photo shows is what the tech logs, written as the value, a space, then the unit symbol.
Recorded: -18 °C
